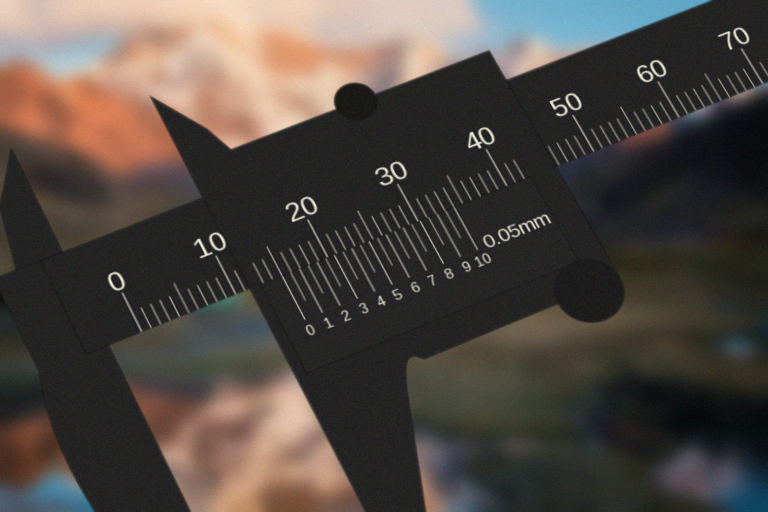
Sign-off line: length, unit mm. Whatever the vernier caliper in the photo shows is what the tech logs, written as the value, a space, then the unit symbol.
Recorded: 15.0 mm
